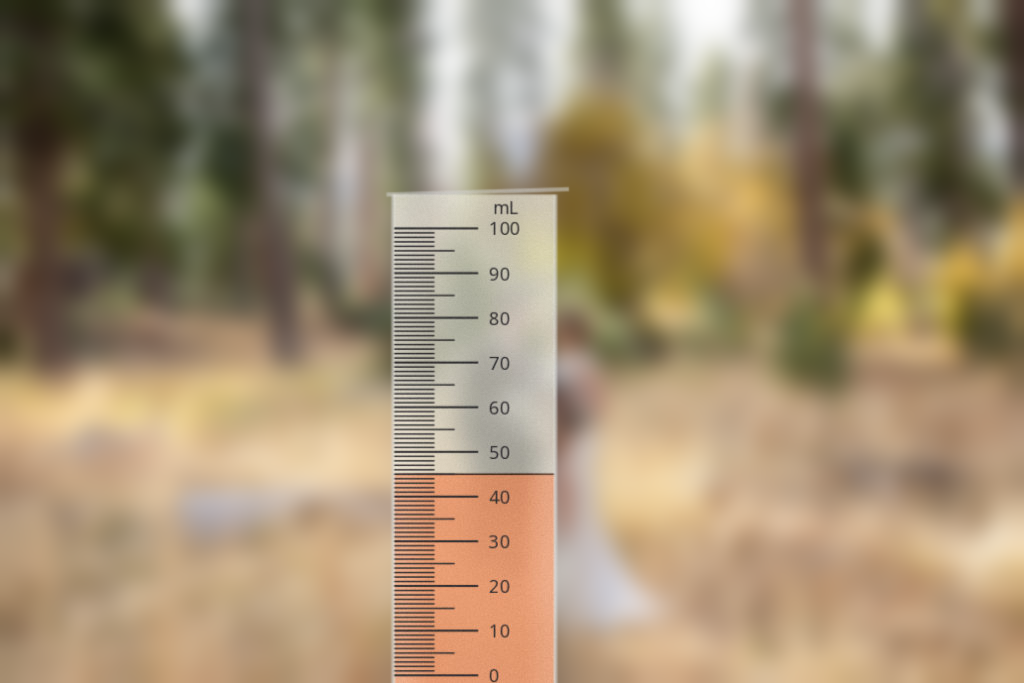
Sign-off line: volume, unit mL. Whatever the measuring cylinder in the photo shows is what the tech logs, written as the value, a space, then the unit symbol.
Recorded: 45 mL
